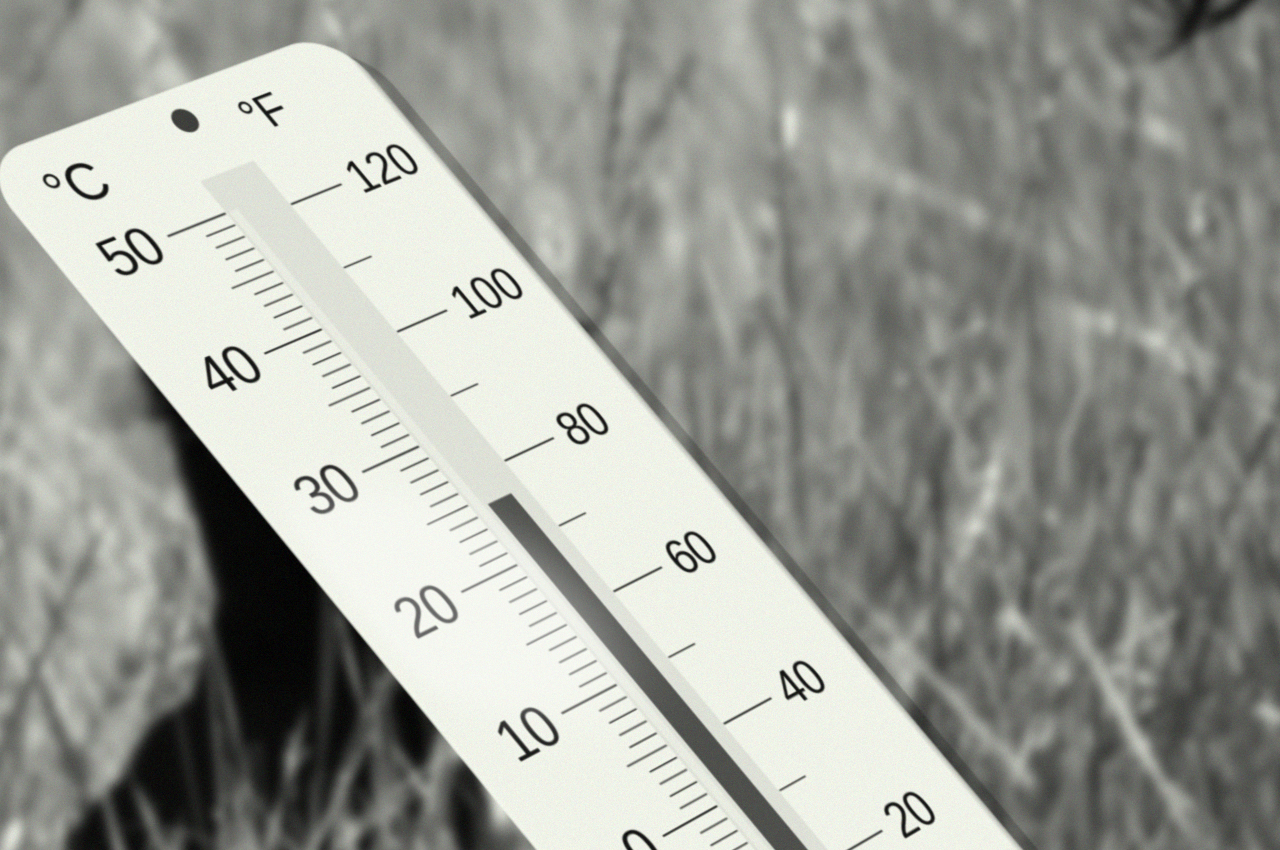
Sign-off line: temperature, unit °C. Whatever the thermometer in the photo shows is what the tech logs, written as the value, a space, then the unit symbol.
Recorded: 24.5 °C
